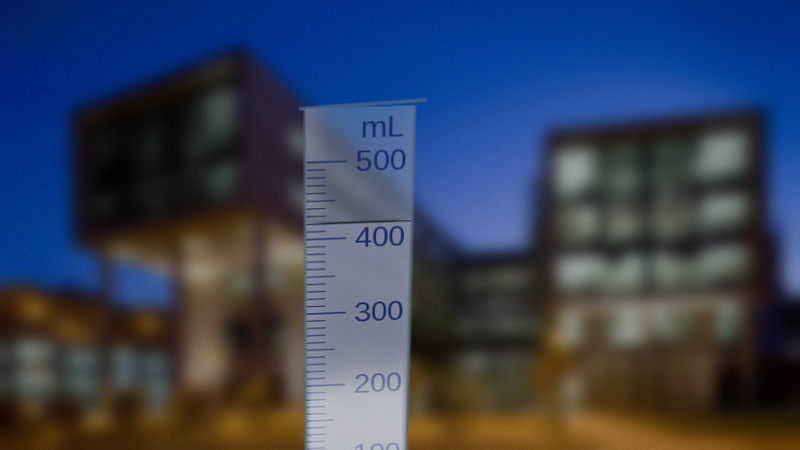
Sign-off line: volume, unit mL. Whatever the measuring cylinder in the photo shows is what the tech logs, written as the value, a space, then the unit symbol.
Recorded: 420 mL
